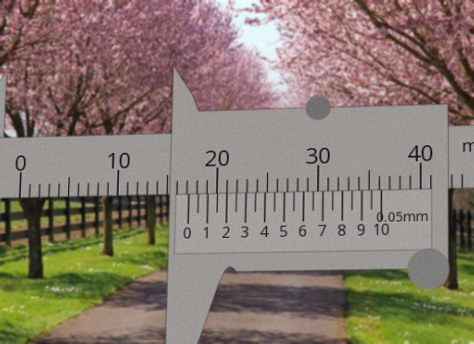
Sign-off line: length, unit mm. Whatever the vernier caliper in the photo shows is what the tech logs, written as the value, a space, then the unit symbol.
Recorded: 17.2 mm
